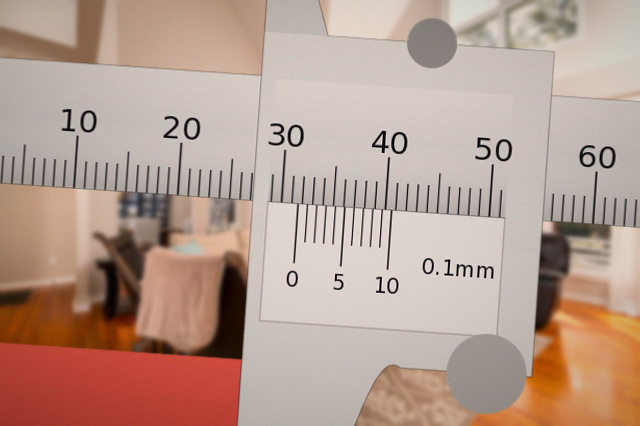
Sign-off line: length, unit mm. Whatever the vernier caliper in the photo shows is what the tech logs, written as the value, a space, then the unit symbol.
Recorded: 31.6 mm
